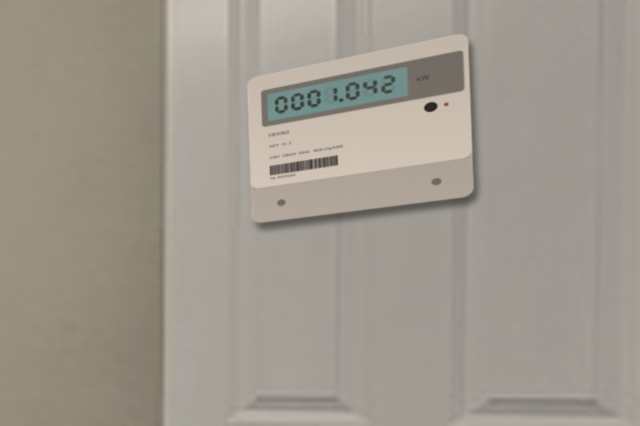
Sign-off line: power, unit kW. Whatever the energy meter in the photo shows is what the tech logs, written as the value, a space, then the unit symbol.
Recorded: 1.042 kW
